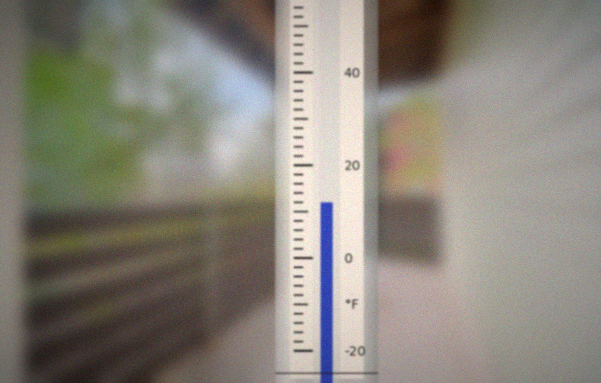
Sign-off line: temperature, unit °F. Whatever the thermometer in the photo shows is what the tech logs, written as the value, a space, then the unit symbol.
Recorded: 12 °F
